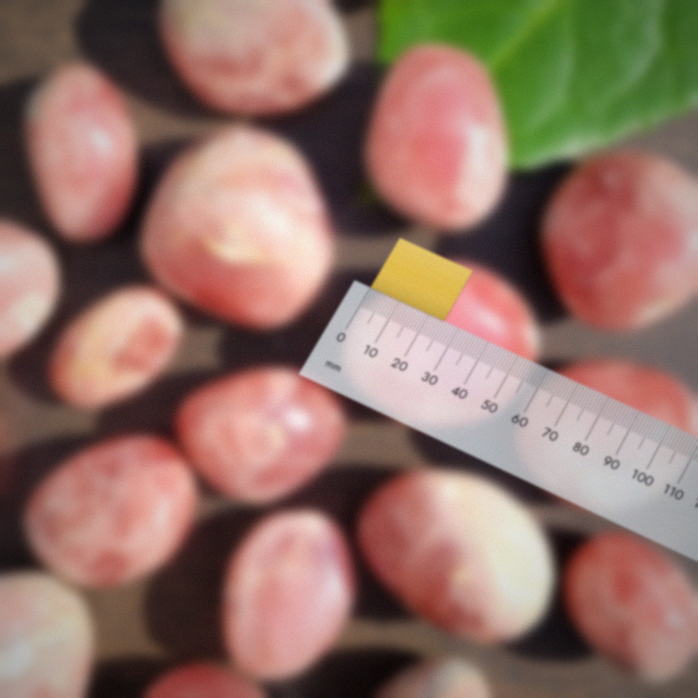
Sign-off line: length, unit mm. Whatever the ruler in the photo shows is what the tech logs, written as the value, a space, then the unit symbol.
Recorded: 25 mm
